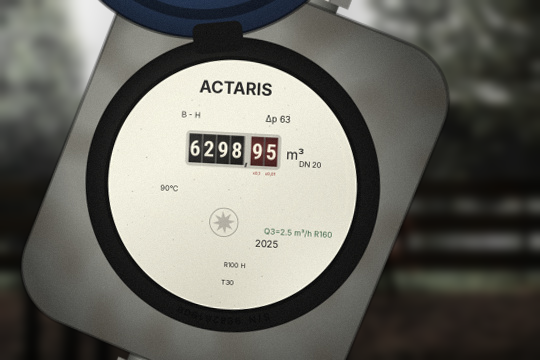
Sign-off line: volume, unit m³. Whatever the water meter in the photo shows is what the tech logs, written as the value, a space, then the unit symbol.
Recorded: 6298.95 m³
